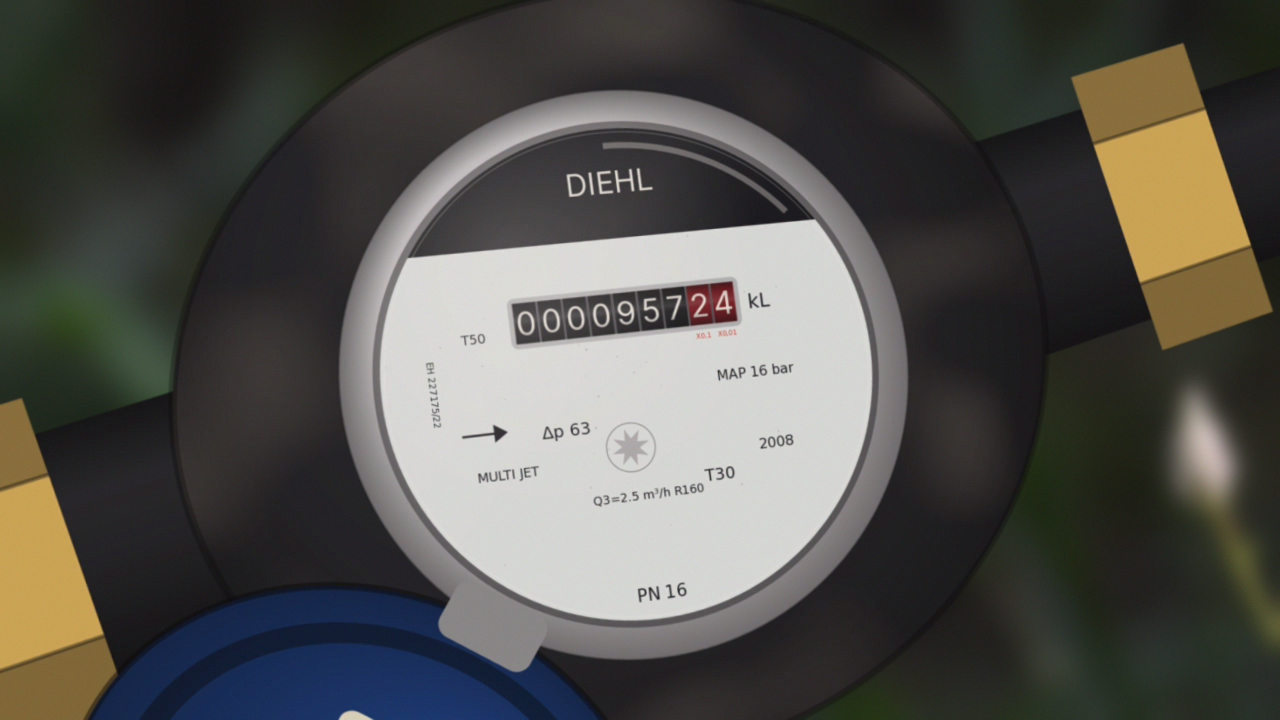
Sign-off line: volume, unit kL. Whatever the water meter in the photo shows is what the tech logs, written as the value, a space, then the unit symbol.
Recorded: 957.24 kL
